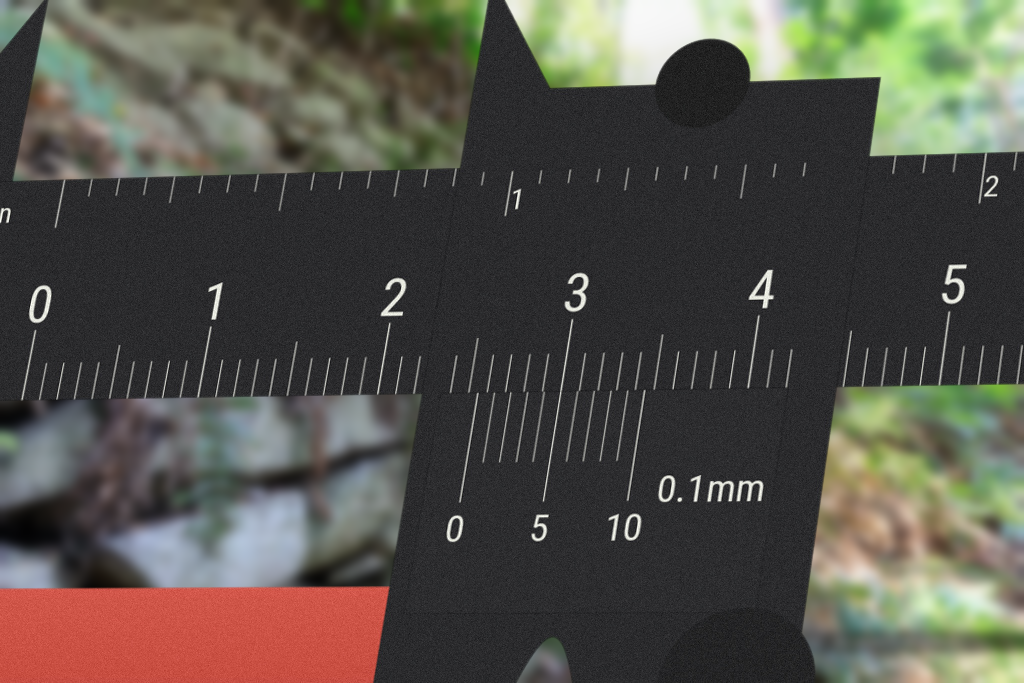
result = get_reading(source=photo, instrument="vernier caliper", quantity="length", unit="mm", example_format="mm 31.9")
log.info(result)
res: mm 25.5
